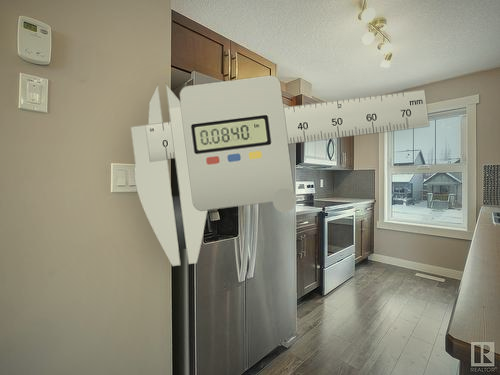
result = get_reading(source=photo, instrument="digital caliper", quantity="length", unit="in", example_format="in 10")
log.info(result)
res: in 0.0840
